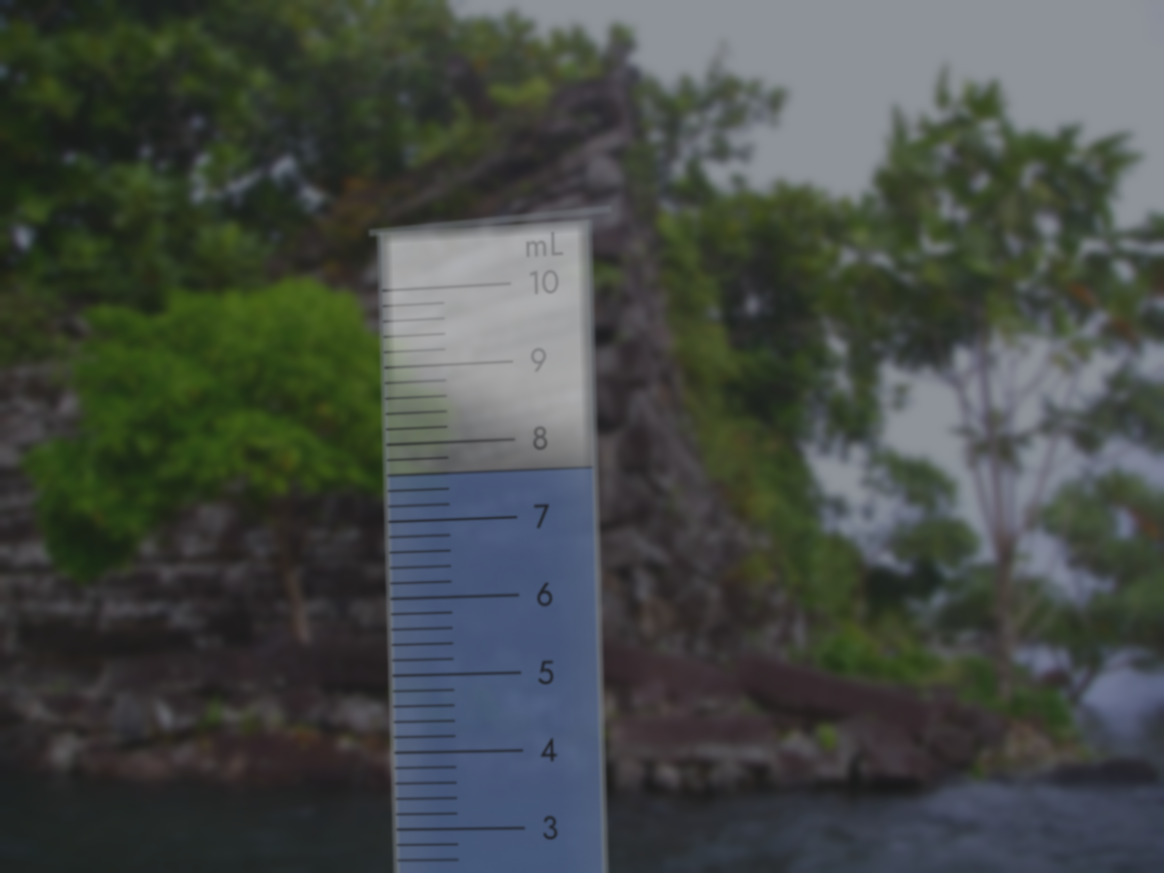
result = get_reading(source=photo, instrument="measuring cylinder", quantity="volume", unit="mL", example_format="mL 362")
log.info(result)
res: mL 7.6
